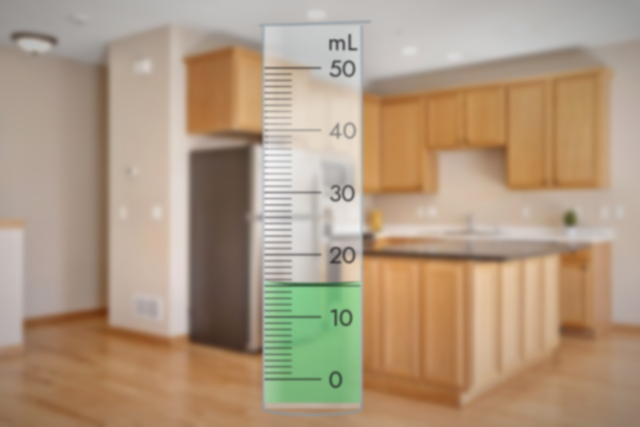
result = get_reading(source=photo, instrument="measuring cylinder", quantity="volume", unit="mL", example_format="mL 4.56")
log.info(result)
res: mL 15
